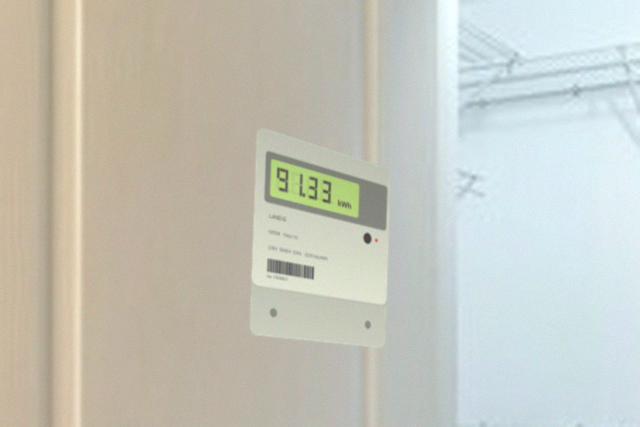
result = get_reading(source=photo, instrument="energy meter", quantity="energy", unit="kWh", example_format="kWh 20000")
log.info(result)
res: kWh 91.33
